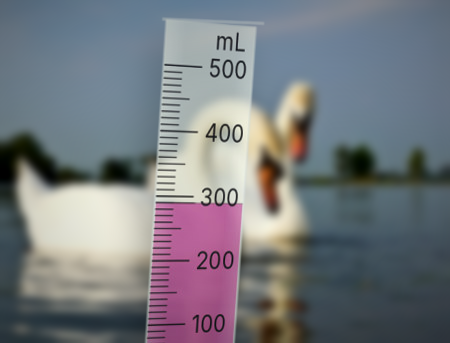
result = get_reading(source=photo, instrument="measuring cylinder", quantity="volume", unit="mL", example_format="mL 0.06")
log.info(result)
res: mL 290
